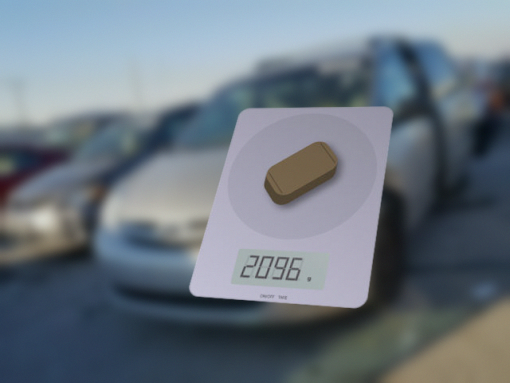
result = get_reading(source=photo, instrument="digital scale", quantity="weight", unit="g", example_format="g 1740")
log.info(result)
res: g 2096
